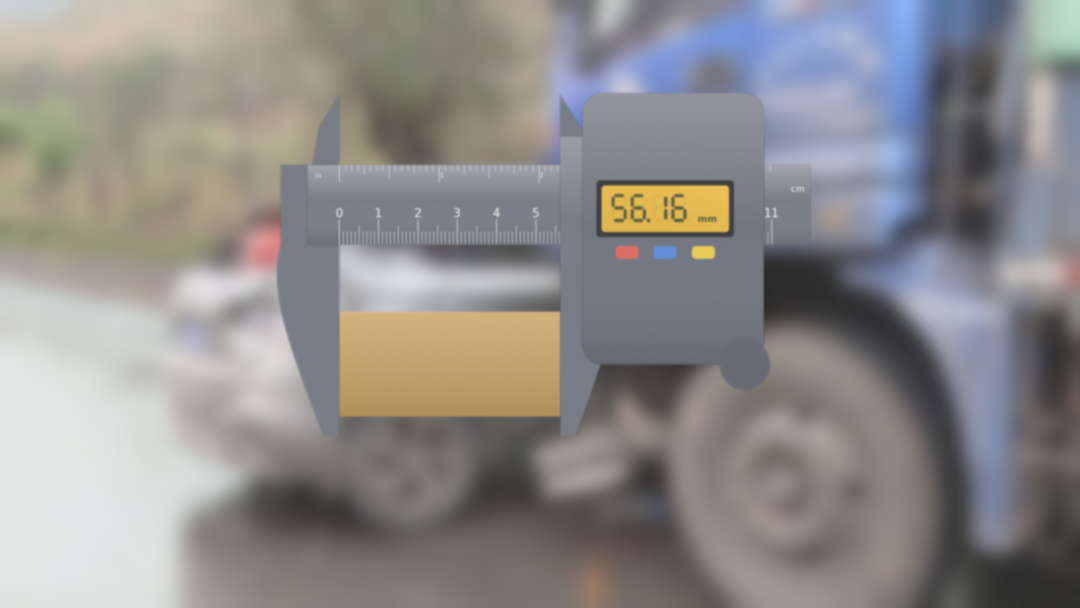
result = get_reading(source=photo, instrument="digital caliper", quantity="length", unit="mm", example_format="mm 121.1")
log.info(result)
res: mm 56.16
